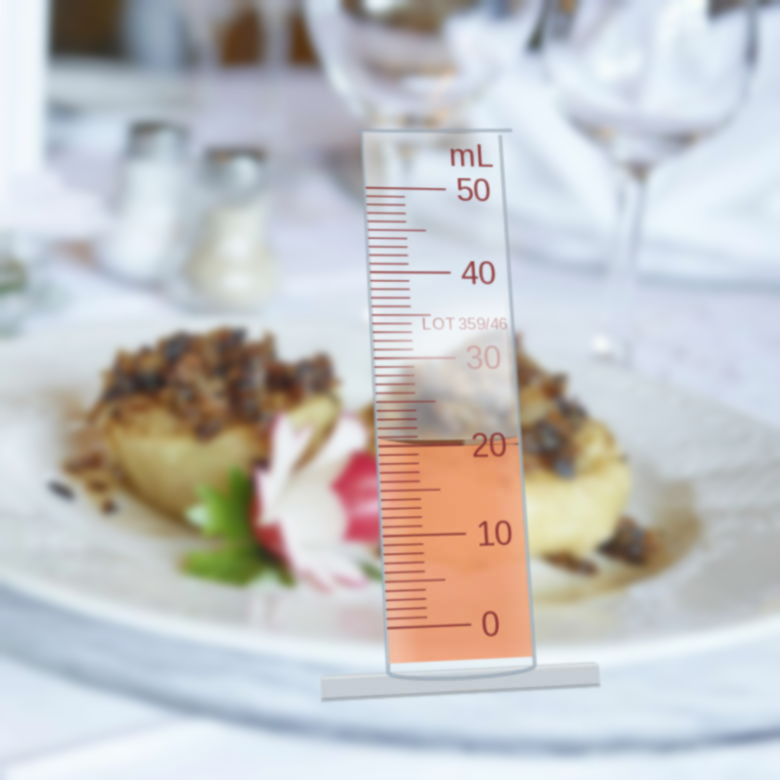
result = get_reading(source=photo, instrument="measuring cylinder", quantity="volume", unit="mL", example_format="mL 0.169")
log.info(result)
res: mL 20
